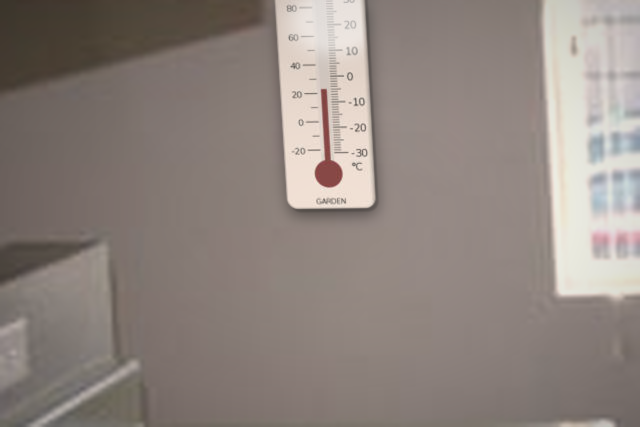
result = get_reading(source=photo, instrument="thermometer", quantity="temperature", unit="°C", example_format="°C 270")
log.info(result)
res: °C -5
